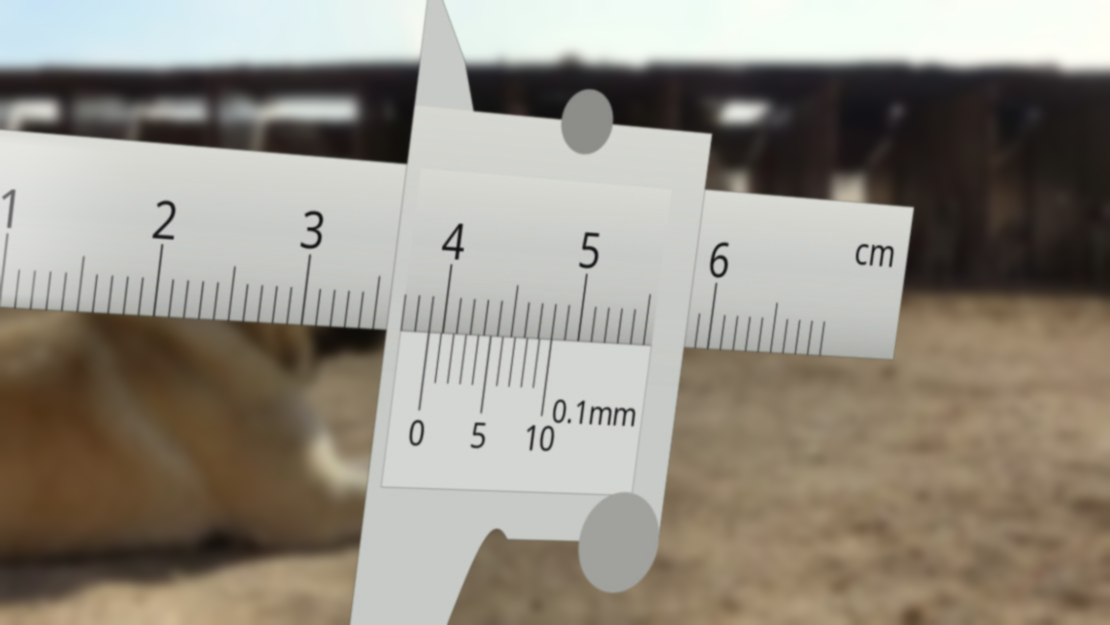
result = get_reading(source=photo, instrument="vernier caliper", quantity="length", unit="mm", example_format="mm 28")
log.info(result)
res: mm 39.0
